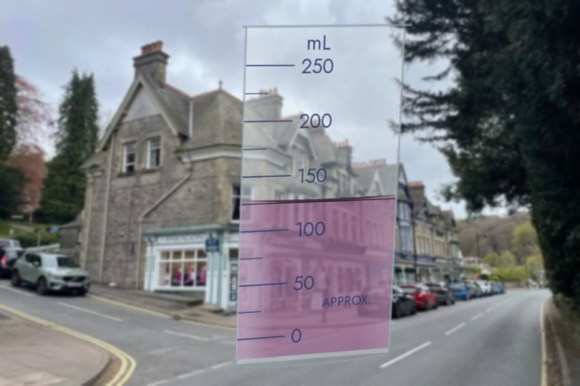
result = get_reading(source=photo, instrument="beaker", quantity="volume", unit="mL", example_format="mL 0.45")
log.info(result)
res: mL 125
